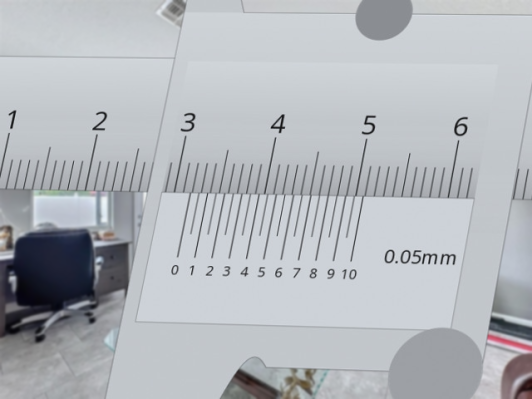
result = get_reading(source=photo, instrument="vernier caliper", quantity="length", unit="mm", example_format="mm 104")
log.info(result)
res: mm 31.8
